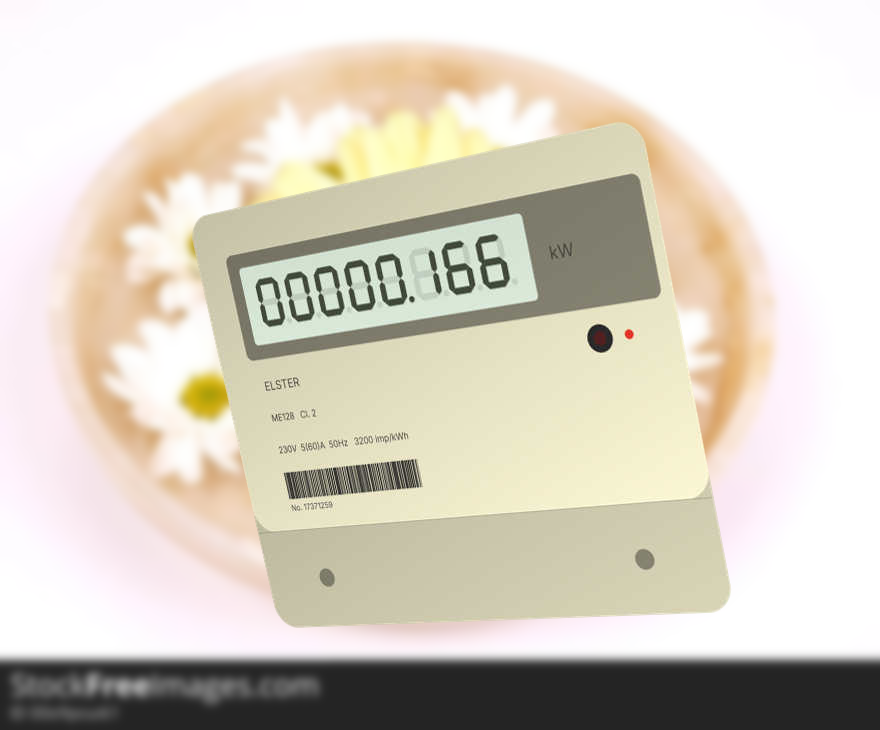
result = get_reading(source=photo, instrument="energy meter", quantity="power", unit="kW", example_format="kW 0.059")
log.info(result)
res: kW 0.166
